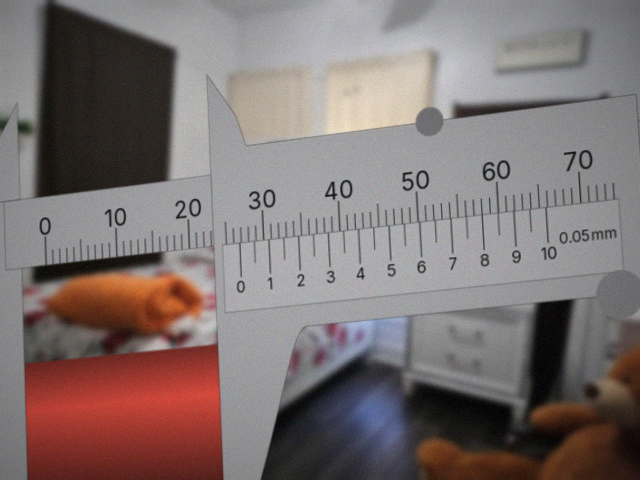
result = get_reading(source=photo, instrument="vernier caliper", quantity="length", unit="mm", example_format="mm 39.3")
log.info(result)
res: mm 26.8
